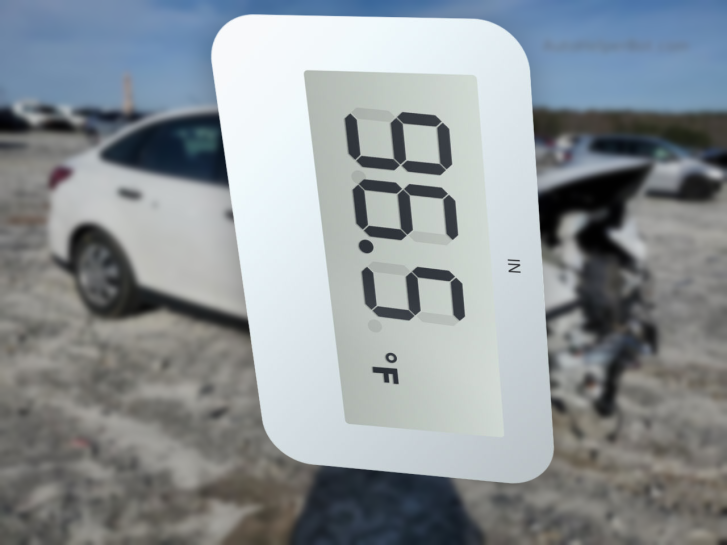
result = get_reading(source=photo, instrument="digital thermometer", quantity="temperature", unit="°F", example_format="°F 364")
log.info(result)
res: °F 96.5
